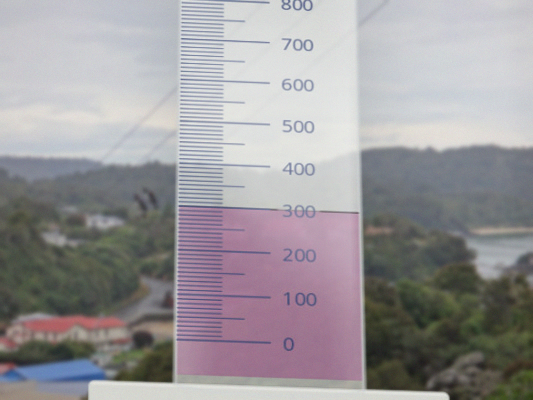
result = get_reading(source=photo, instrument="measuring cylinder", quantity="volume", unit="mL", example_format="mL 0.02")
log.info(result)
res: mL 300
